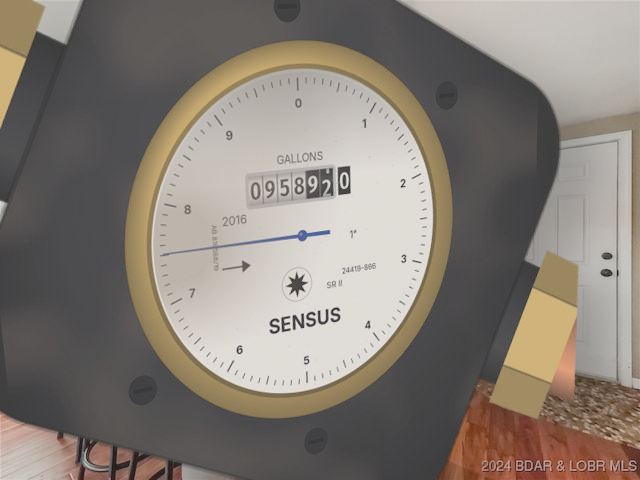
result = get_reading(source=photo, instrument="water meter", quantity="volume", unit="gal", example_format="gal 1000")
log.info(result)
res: gal 958917.5
